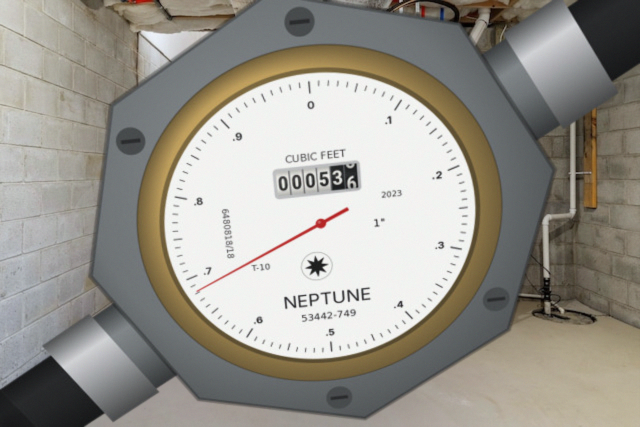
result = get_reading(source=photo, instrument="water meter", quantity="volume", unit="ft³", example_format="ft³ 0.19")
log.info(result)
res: ft³ 535.68
